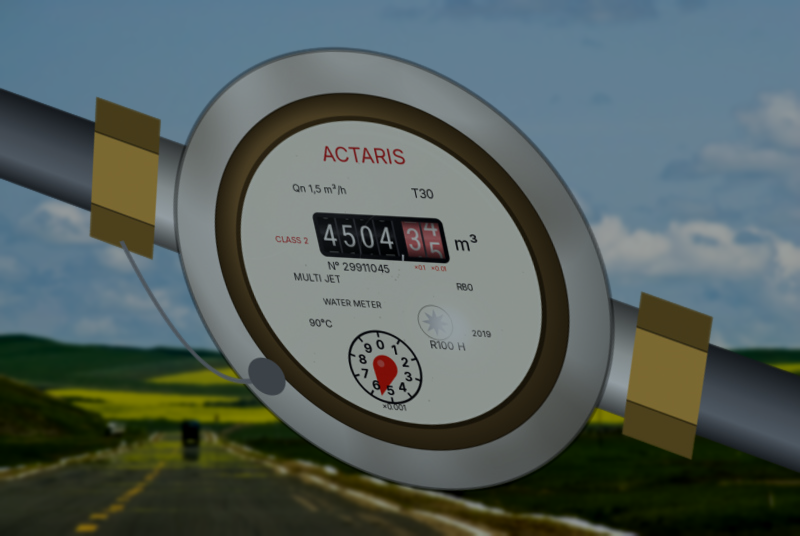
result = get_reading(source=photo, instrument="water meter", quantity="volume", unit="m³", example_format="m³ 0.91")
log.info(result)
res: m³ 4504.345
